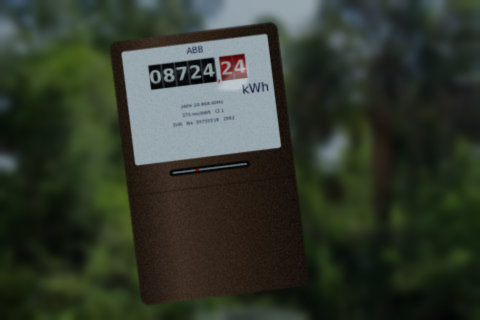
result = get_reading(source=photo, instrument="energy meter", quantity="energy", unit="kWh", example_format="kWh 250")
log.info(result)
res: kWh 8724.24
